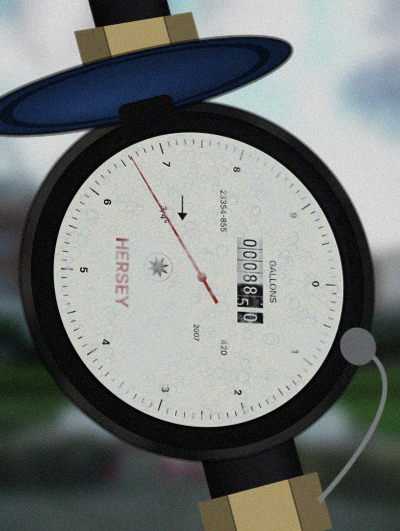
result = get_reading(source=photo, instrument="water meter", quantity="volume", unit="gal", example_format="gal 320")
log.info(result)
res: gal 8846.6
